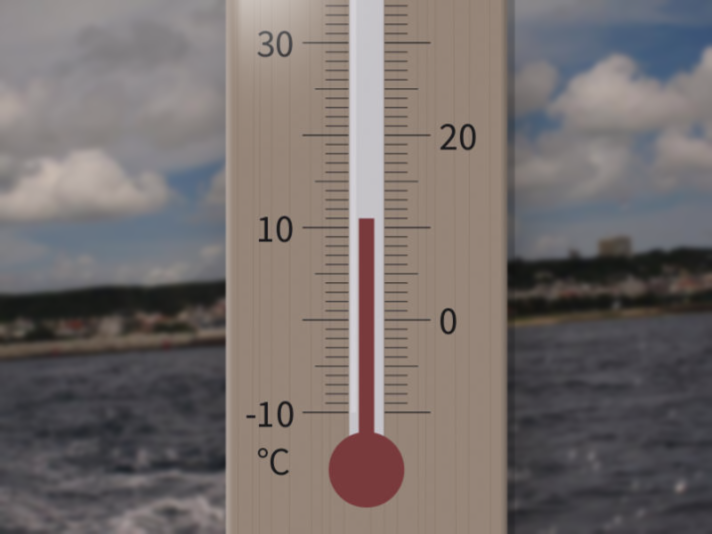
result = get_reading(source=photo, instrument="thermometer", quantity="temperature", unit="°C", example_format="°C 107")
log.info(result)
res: °C 11
